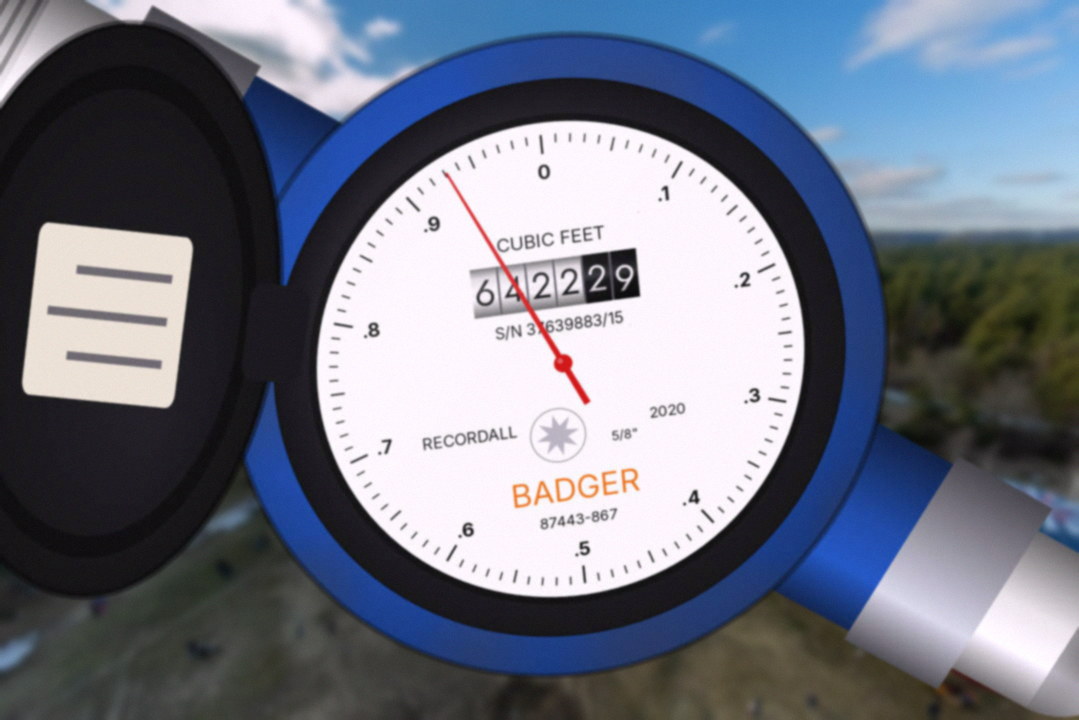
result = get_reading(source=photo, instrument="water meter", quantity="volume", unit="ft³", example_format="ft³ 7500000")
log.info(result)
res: ft³ 642228.93
